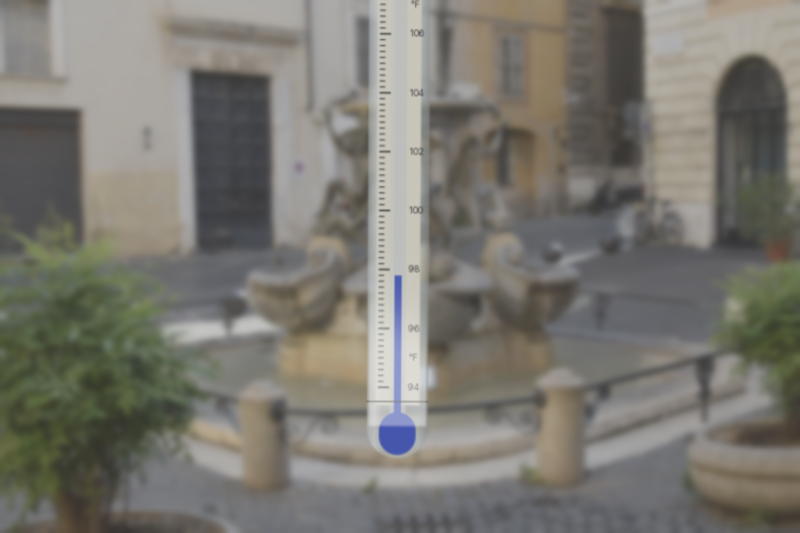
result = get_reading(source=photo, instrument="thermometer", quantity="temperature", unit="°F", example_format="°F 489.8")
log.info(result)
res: °F 97.8
